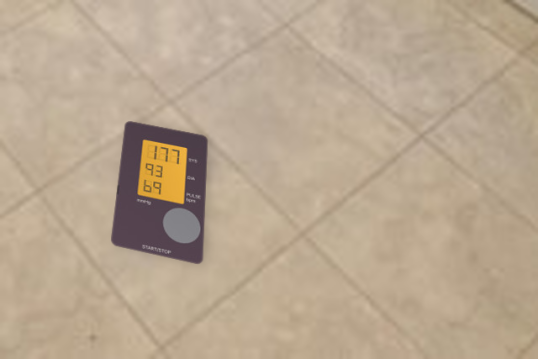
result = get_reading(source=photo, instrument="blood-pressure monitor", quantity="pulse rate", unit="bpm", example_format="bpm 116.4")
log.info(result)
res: bpm 69
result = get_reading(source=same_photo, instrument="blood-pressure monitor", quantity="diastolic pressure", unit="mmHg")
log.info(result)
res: mmHg 93
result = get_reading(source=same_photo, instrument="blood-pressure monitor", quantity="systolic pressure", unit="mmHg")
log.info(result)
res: mmHg 177
